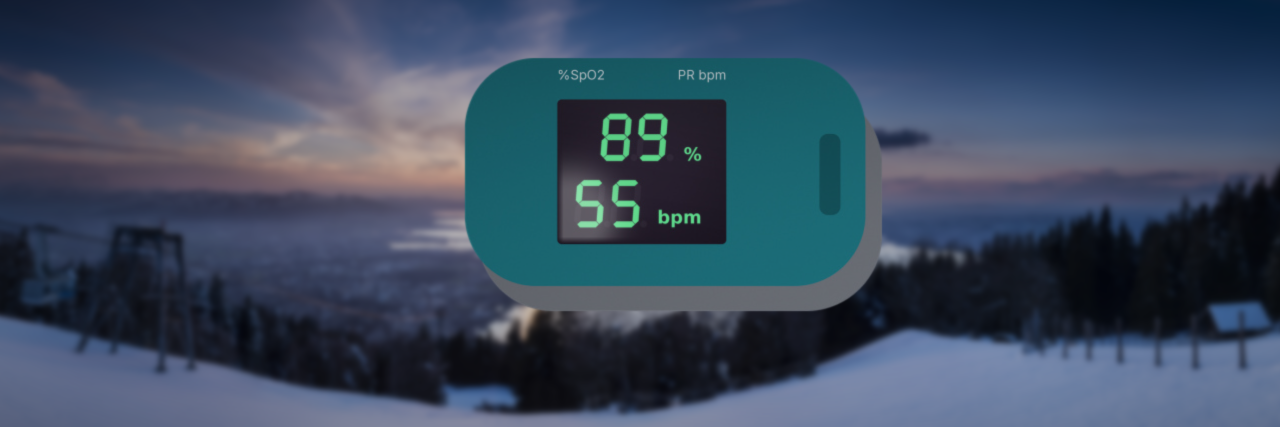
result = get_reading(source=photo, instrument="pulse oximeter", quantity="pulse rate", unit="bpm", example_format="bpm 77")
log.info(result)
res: bpm 55
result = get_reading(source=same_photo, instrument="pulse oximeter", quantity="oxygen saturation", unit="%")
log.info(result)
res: % 89
